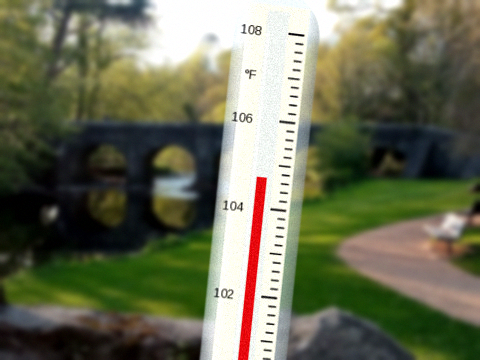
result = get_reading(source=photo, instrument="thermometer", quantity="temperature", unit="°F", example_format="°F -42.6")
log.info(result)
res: °F 104.7
